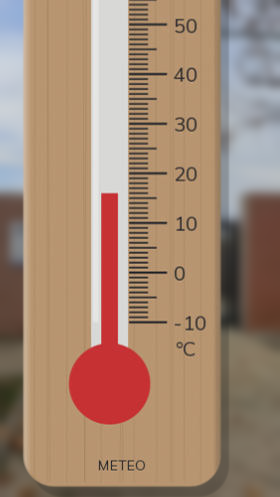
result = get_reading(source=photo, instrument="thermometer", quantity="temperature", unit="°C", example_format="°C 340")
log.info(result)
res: °C 16
